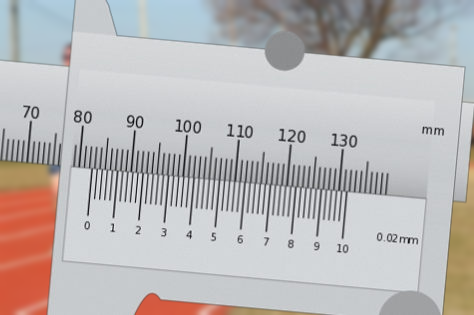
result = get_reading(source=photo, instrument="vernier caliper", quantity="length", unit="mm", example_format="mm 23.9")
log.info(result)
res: mm 82.5
